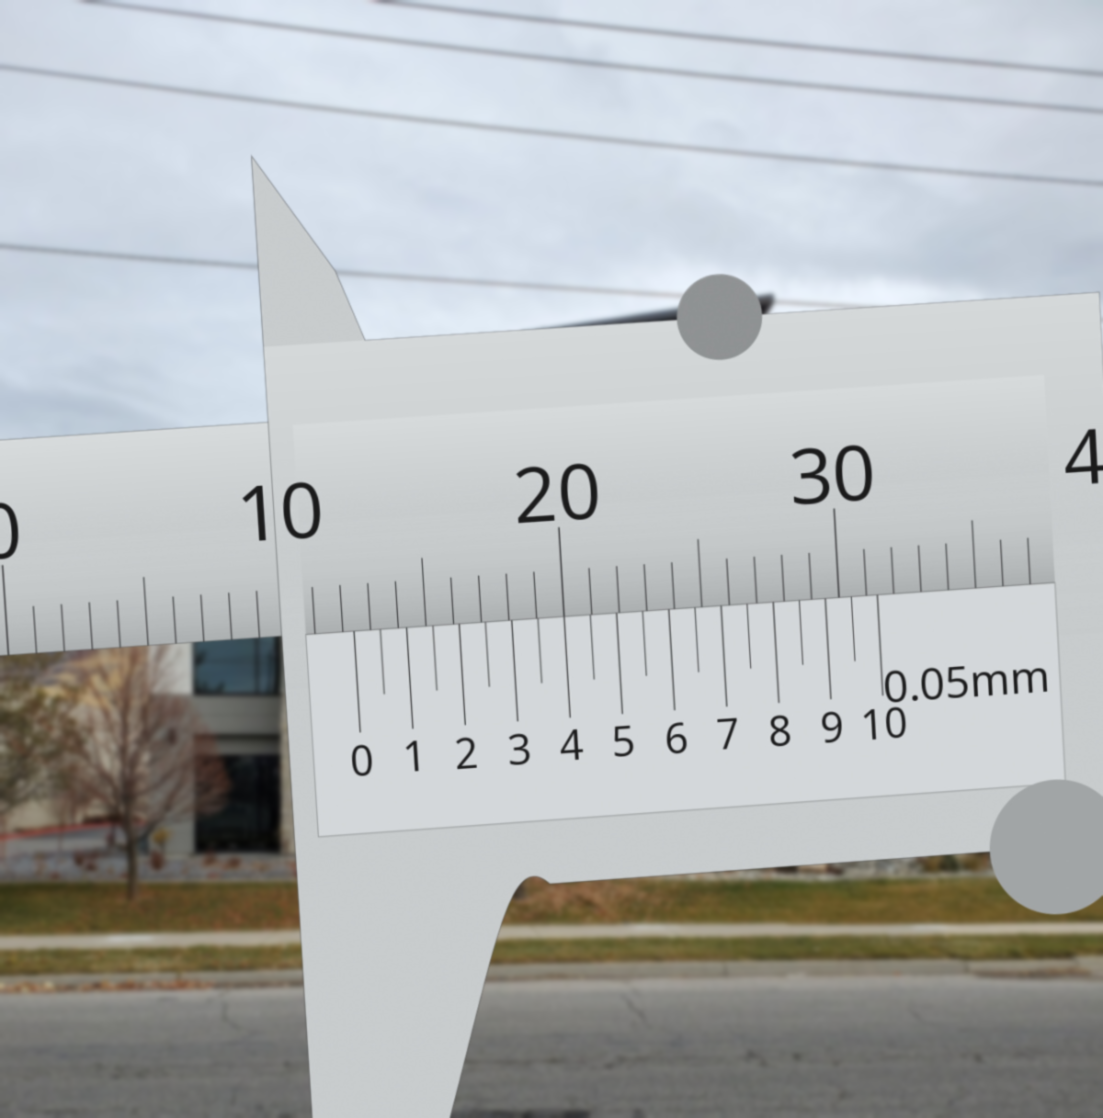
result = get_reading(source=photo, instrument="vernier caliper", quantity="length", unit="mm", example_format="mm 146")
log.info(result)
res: mm 12.40
